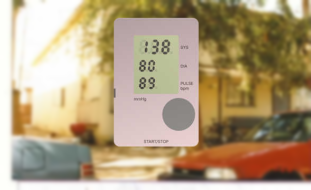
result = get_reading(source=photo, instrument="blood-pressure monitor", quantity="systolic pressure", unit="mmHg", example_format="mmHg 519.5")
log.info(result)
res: mmHg 138
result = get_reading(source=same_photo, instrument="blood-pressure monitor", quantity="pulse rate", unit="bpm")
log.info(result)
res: bpm 89
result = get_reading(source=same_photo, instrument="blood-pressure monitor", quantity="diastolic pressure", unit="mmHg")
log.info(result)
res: mmHg 80
